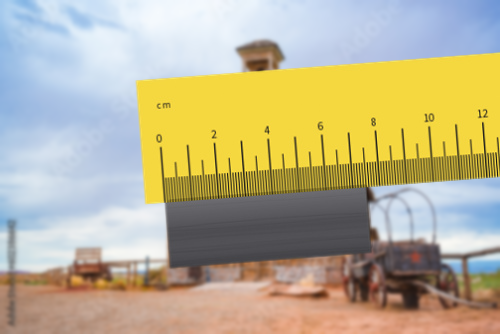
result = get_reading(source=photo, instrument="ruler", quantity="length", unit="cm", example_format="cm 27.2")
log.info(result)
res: cm 7.5
